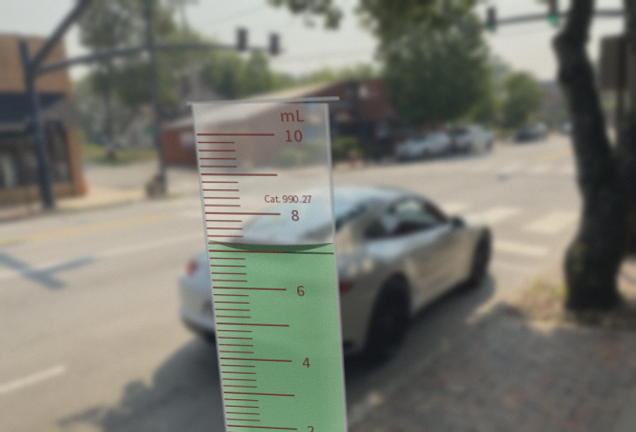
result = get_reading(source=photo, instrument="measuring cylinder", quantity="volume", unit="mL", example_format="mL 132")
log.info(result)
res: mL 7
